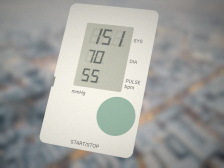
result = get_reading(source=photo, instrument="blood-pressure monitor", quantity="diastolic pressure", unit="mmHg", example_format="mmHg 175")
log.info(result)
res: mmHg 70
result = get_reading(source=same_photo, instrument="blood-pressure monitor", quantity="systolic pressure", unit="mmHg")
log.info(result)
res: mmHg 151
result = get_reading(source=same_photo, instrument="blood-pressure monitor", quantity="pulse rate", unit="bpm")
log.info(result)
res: bpm 55
